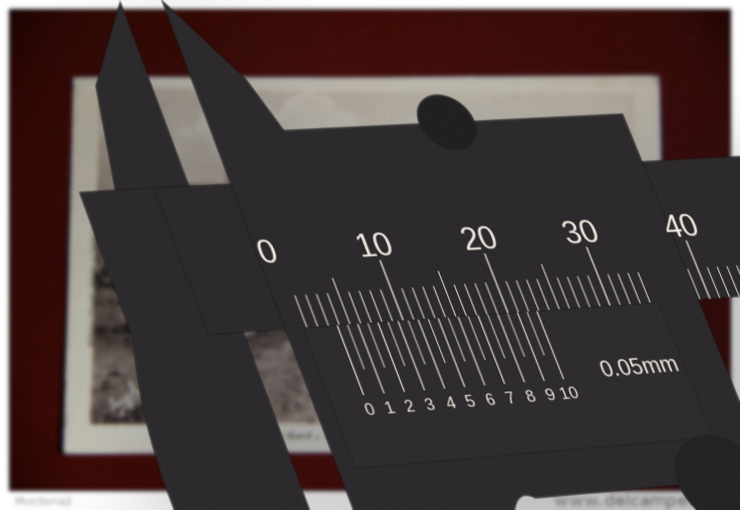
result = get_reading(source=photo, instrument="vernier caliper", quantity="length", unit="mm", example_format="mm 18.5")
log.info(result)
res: mm 3.8
